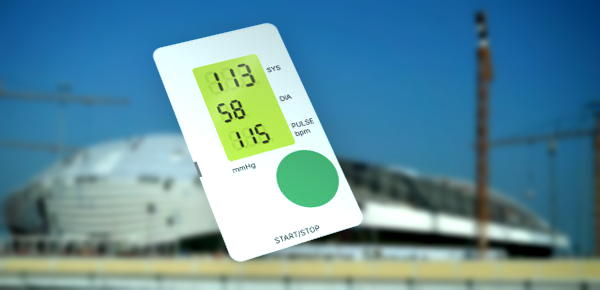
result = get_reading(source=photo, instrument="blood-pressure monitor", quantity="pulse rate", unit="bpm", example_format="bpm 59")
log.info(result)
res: bpm 115
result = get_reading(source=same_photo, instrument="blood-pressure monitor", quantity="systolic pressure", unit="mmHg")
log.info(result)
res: mmHg 113
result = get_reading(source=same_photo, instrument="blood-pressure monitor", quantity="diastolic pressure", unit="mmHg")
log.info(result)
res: mmHg 58
